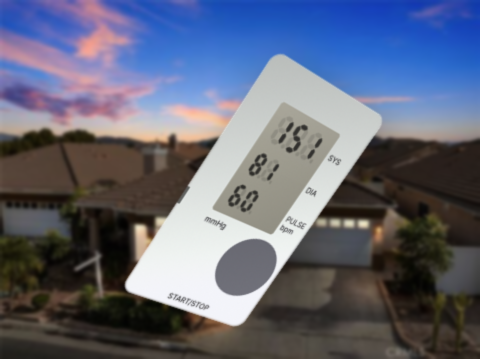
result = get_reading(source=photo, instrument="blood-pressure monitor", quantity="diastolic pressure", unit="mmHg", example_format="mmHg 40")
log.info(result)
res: mmHg 81
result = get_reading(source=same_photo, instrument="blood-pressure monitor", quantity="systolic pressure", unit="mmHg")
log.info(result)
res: mmHg 151
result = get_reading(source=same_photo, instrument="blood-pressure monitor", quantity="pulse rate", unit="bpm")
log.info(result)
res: bpm 60
